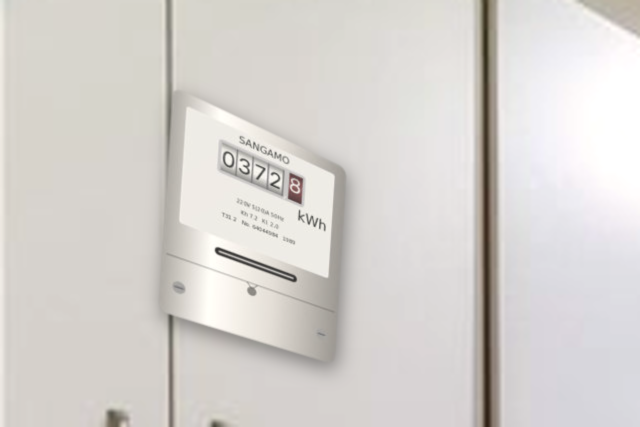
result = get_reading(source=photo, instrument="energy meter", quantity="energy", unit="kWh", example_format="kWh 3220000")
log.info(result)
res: kWh 372.8
